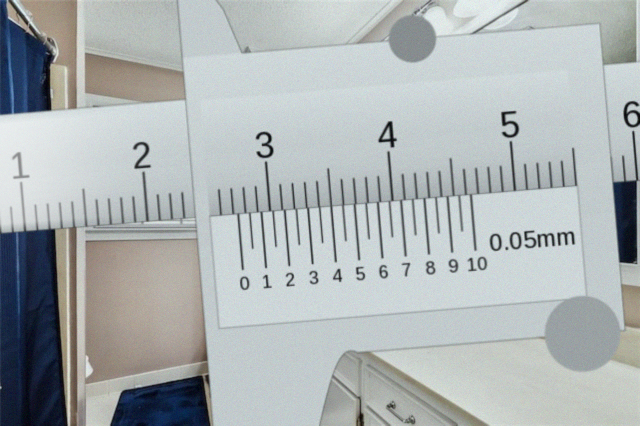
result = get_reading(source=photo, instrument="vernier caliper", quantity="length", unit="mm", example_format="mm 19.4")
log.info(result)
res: mm 27.4
